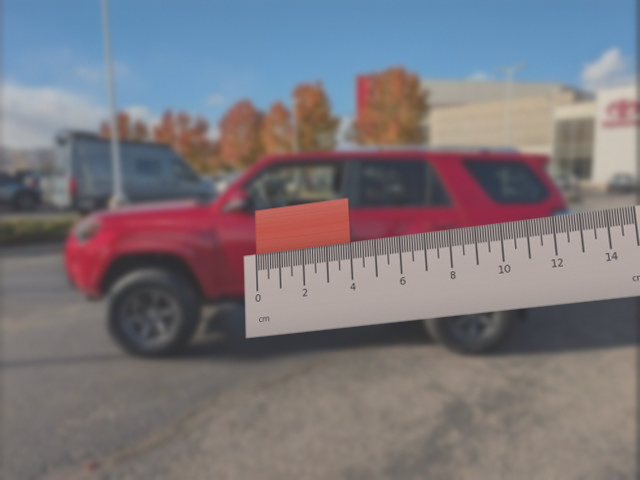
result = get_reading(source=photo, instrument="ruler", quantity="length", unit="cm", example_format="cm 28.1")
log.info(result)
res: cm 4
